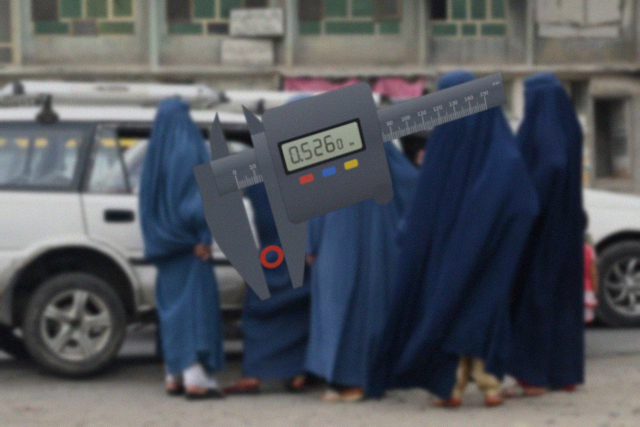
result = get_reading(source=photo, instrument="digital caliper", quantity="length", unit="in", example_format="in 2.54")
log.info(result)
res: in 0.5260
